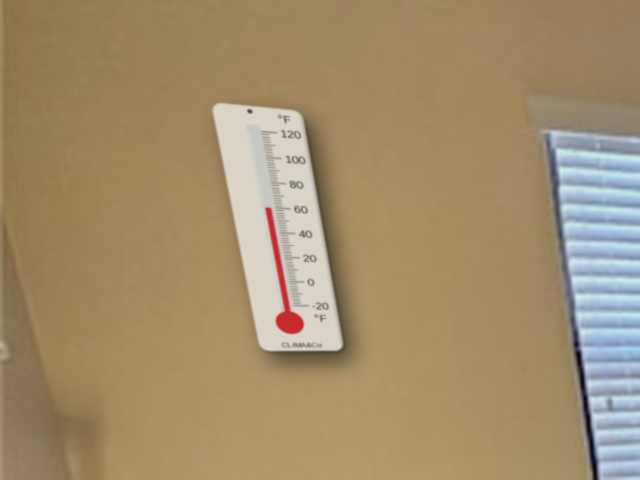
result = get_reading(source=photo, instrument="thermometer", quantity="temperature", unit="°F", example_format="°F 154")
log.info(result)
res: °F 60
